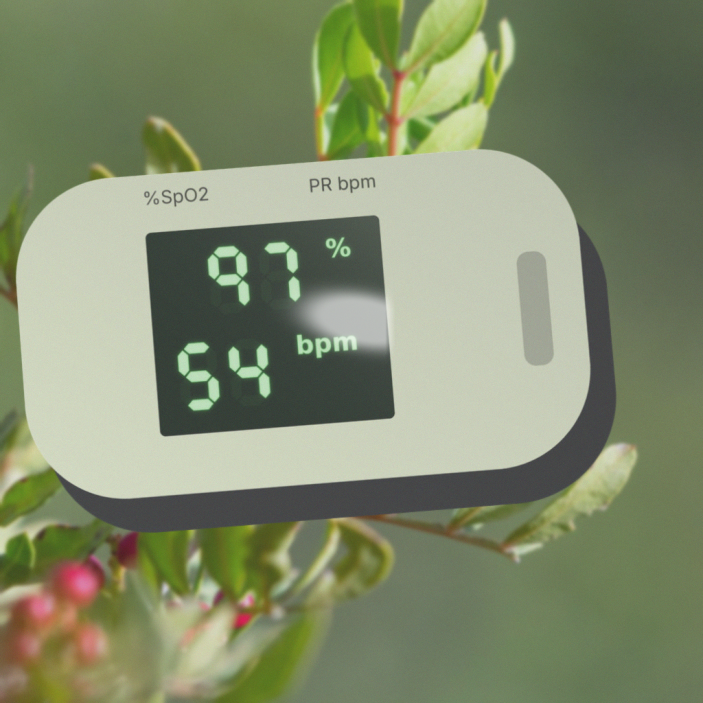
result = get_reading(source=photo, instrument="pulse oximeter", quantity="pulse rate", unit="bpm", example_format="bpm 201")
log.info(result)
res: bpm 54
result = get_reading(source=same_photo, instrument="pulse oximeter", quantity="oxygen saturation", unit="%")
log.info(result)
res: % 97
